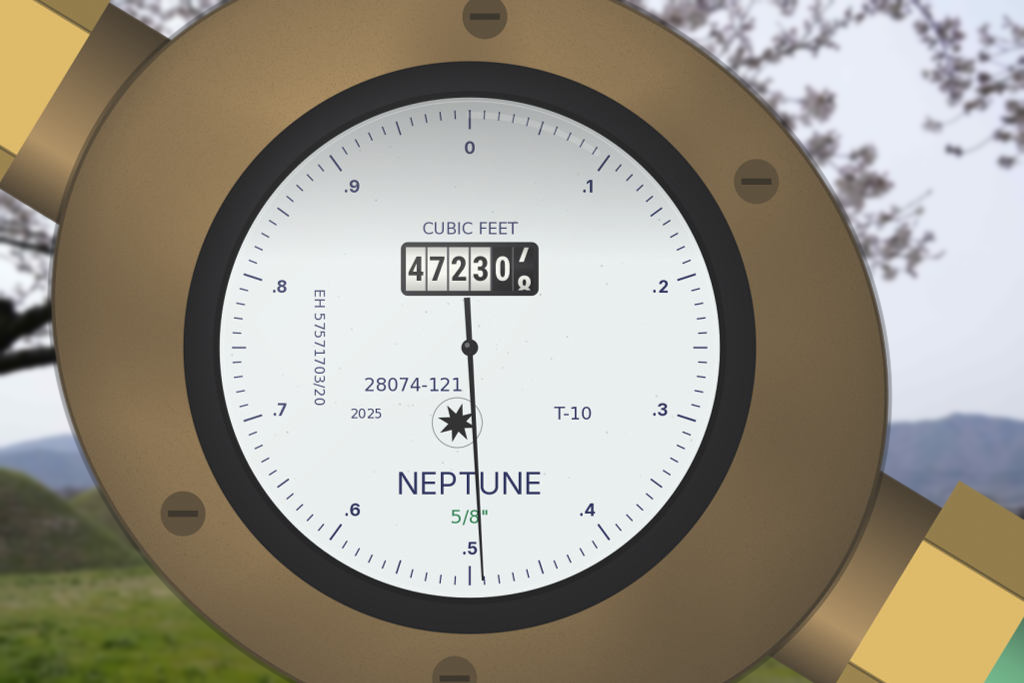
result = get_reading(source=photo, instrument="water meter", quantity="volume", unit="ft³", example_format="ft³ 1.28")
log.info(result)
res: ft³ 472307.49
